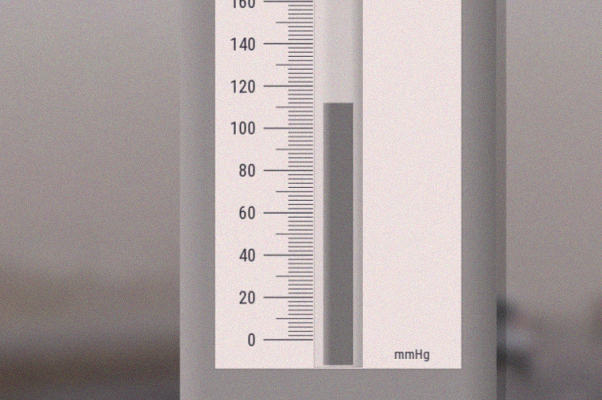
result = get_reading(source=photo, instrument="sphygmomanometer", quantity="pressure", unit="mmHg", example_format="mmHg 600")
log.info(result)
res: mmHg 112
